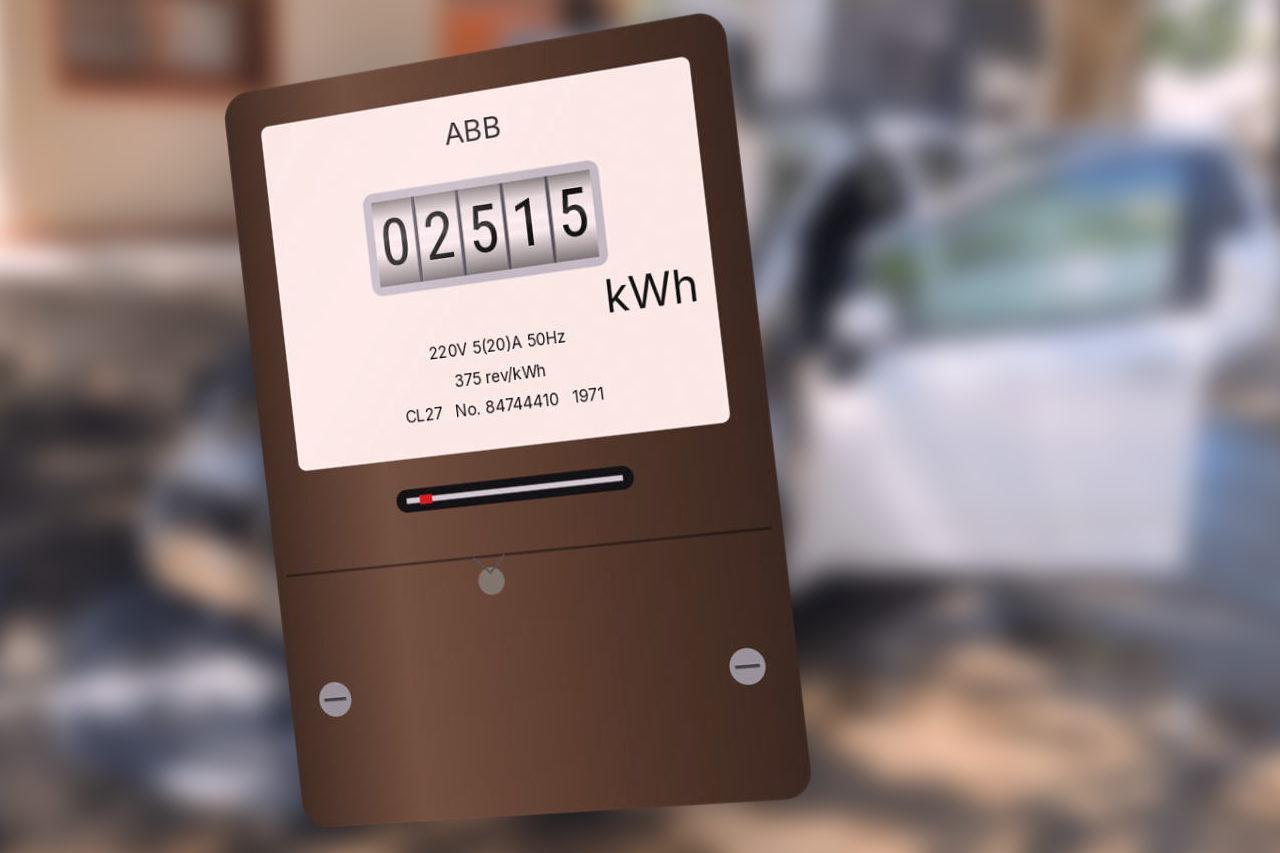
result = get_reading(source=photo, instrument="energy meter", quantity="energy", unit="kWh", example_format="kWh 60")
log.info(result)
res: kWh 2515
